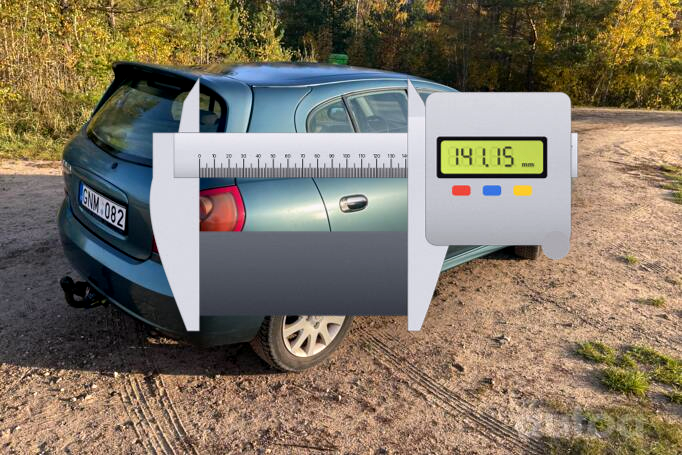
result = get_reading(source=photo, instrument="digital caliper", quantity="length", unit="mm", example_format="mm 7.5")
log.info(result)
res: mm 141.15
